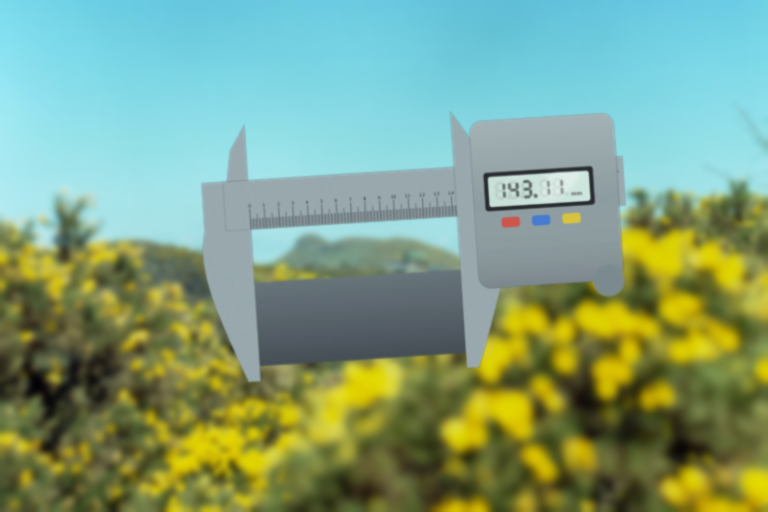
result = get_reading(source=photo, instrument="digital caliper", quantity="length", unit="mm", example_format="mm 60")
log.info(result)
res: mm 143.11
